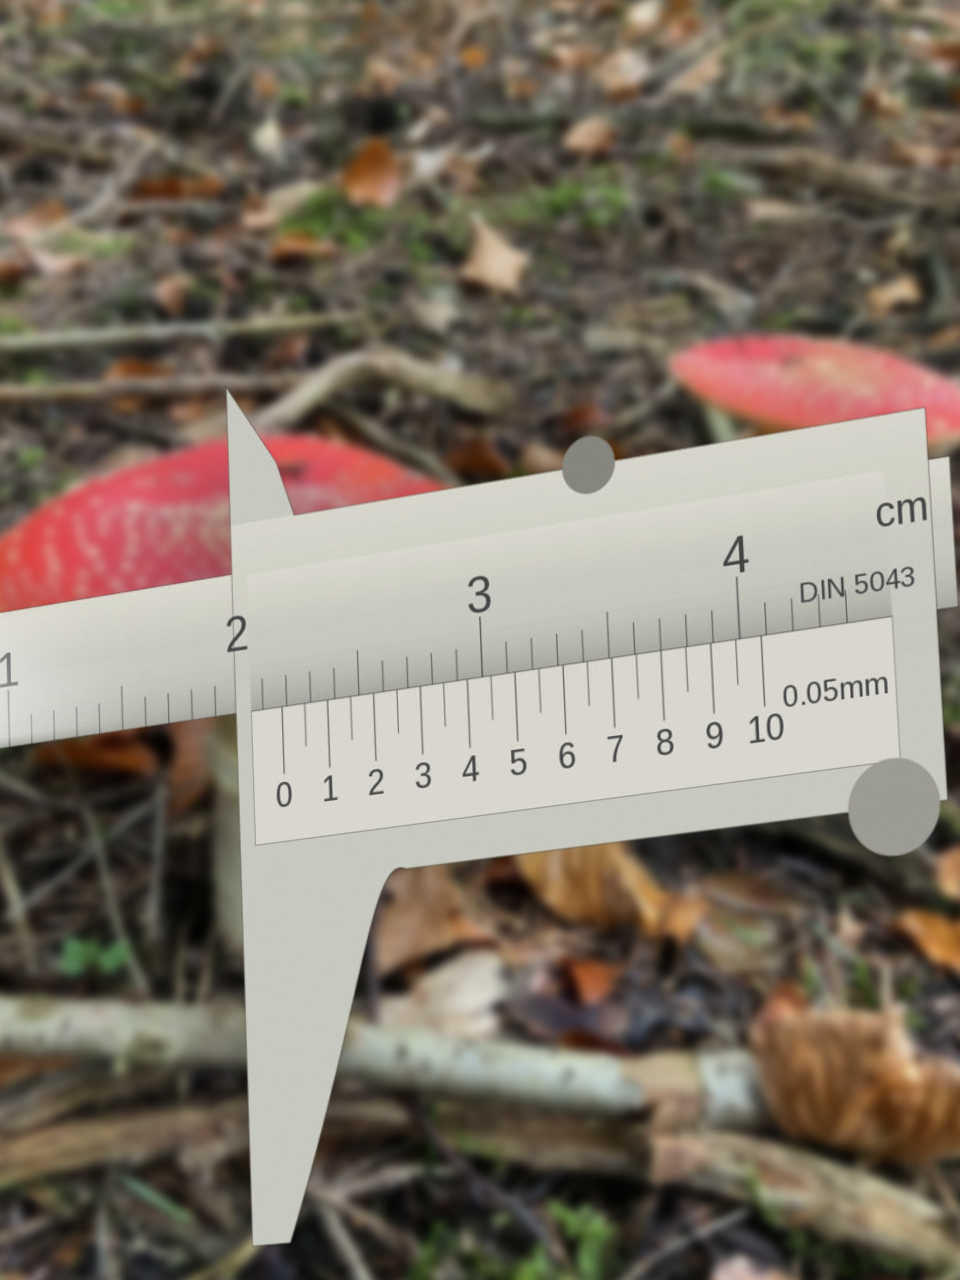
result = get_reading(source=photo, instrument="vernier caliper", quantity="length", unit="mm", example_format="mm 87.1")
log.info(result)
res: mm 21.8
